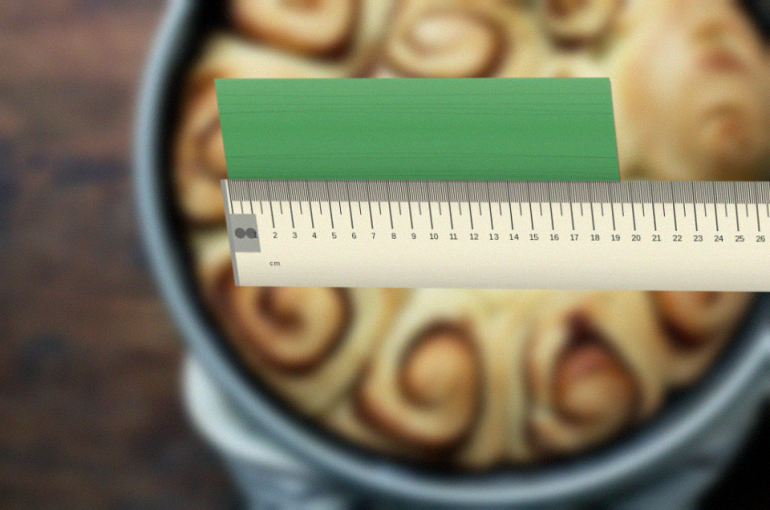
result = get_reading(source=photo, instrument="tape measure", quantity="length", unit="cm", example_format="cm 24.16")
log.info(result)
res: cm 19.5
